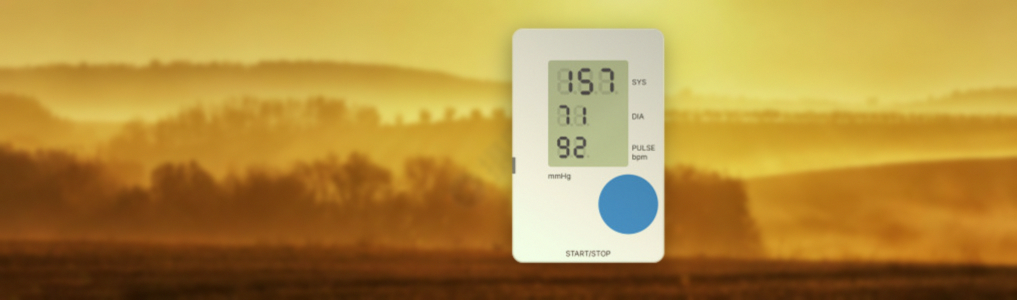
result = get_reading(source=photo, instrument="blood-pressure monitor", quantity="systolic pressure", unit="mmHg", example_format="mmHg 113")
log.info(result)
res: mmHg 157
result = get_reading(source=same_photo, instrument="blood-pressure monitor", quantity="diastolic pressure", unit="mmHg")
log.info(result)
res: mmHg 71
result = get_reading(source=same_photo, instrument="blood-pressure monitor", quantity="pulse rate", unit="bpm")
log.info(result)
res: bpm 92
